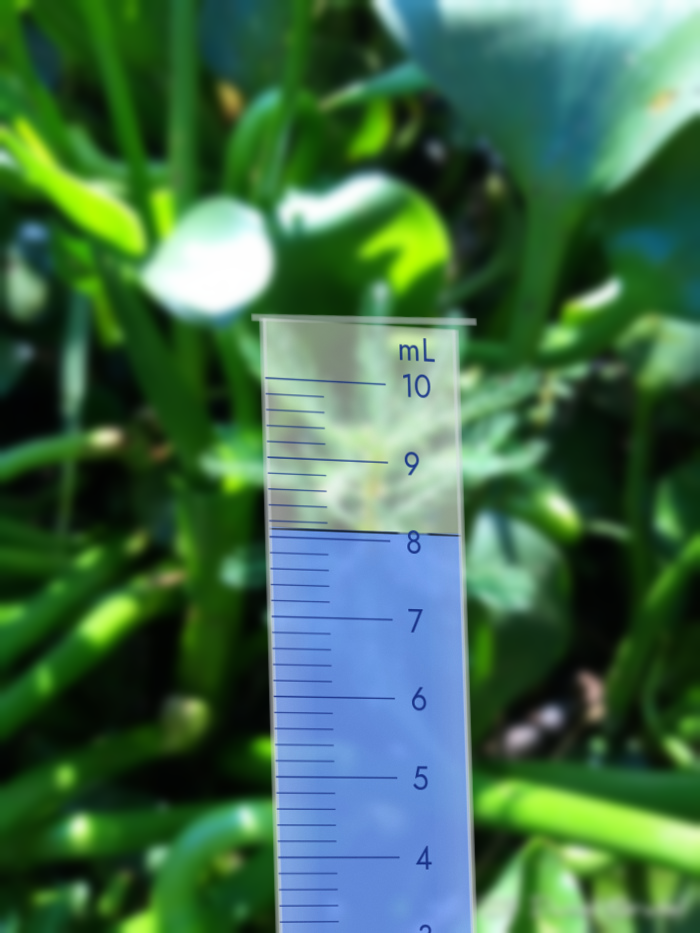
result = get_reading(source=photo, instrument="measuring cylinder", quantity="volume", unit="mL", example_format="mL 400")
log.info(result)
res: mL 8.1
